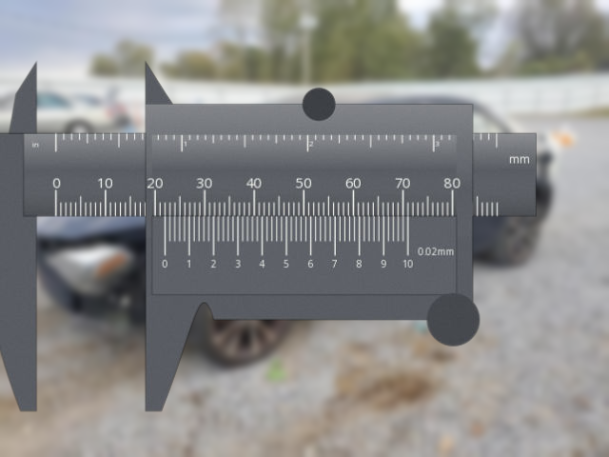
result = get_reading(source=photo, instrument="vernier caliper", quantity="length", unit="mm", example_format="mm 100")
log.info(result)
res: mm 22.0
